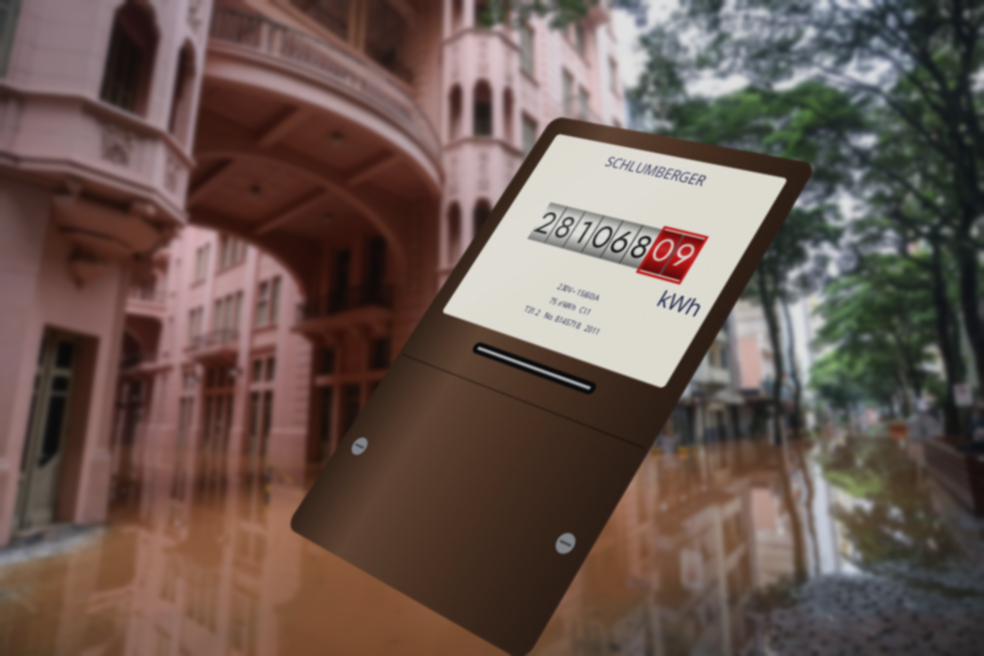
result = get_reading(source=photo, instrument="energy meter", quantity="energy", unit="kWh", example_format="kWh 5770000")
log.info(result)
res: kWh 281068.09
